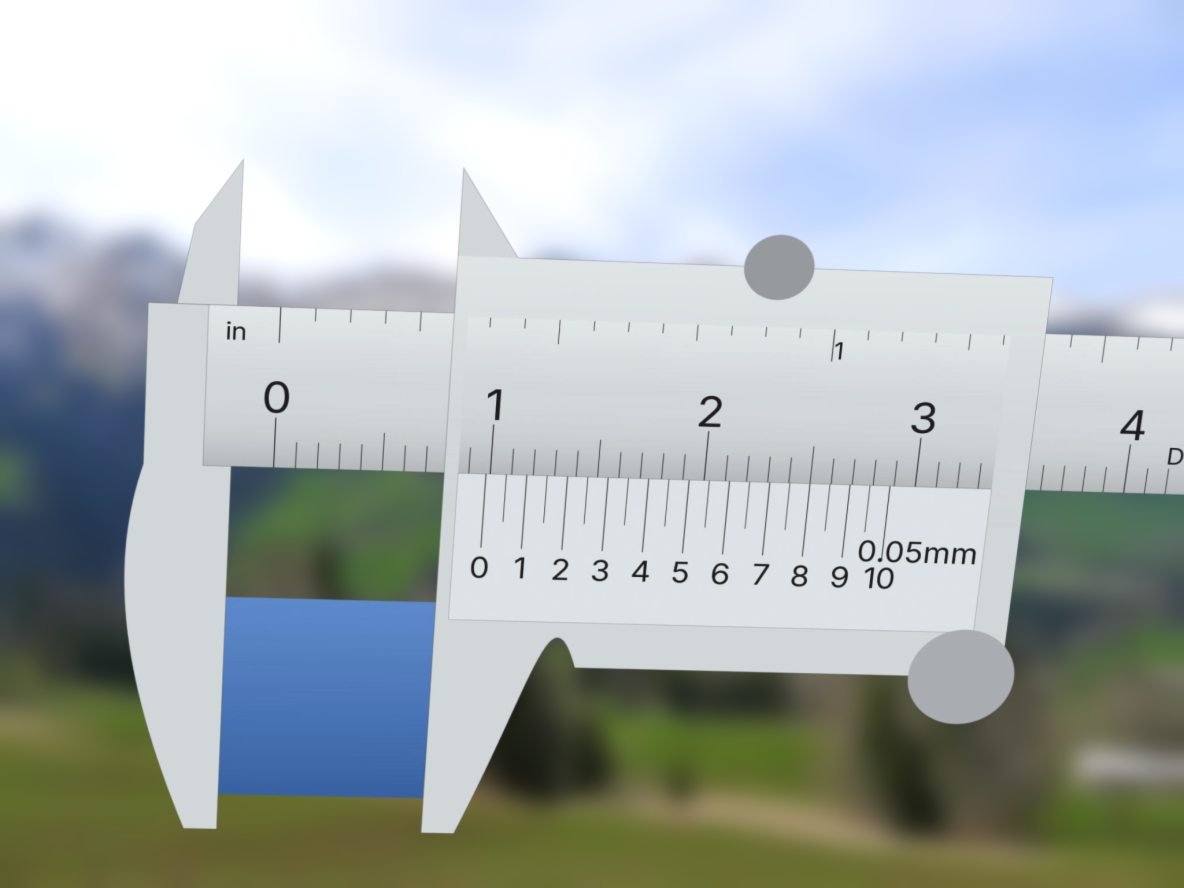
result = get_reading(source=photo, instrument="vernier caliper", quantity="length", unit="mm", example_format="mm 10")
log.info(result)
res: mm 9.8
